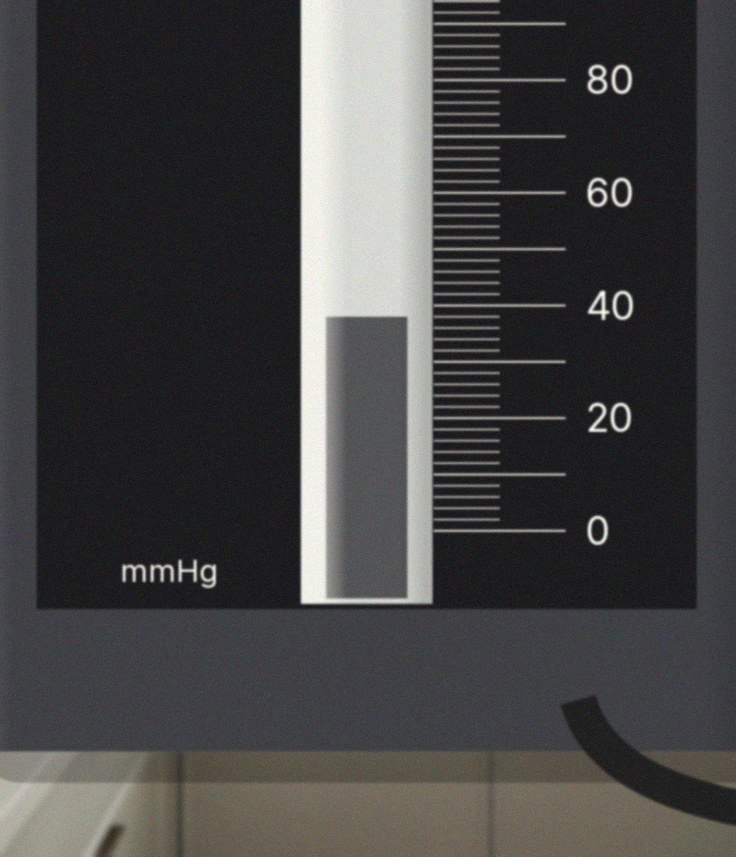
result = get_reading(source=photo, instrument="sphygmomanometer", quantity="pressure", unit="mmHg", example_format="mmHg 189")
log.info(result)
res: mmHg 38
